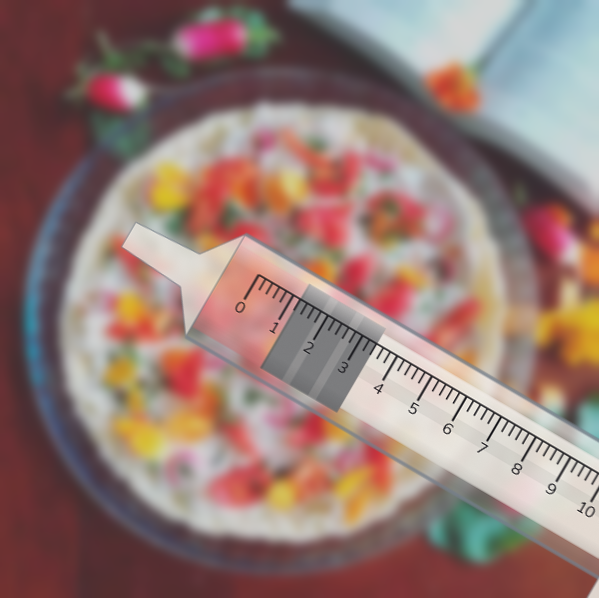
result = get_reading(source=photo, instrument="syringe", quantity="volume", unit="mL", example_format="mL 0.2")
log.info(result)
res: mL 1.2
